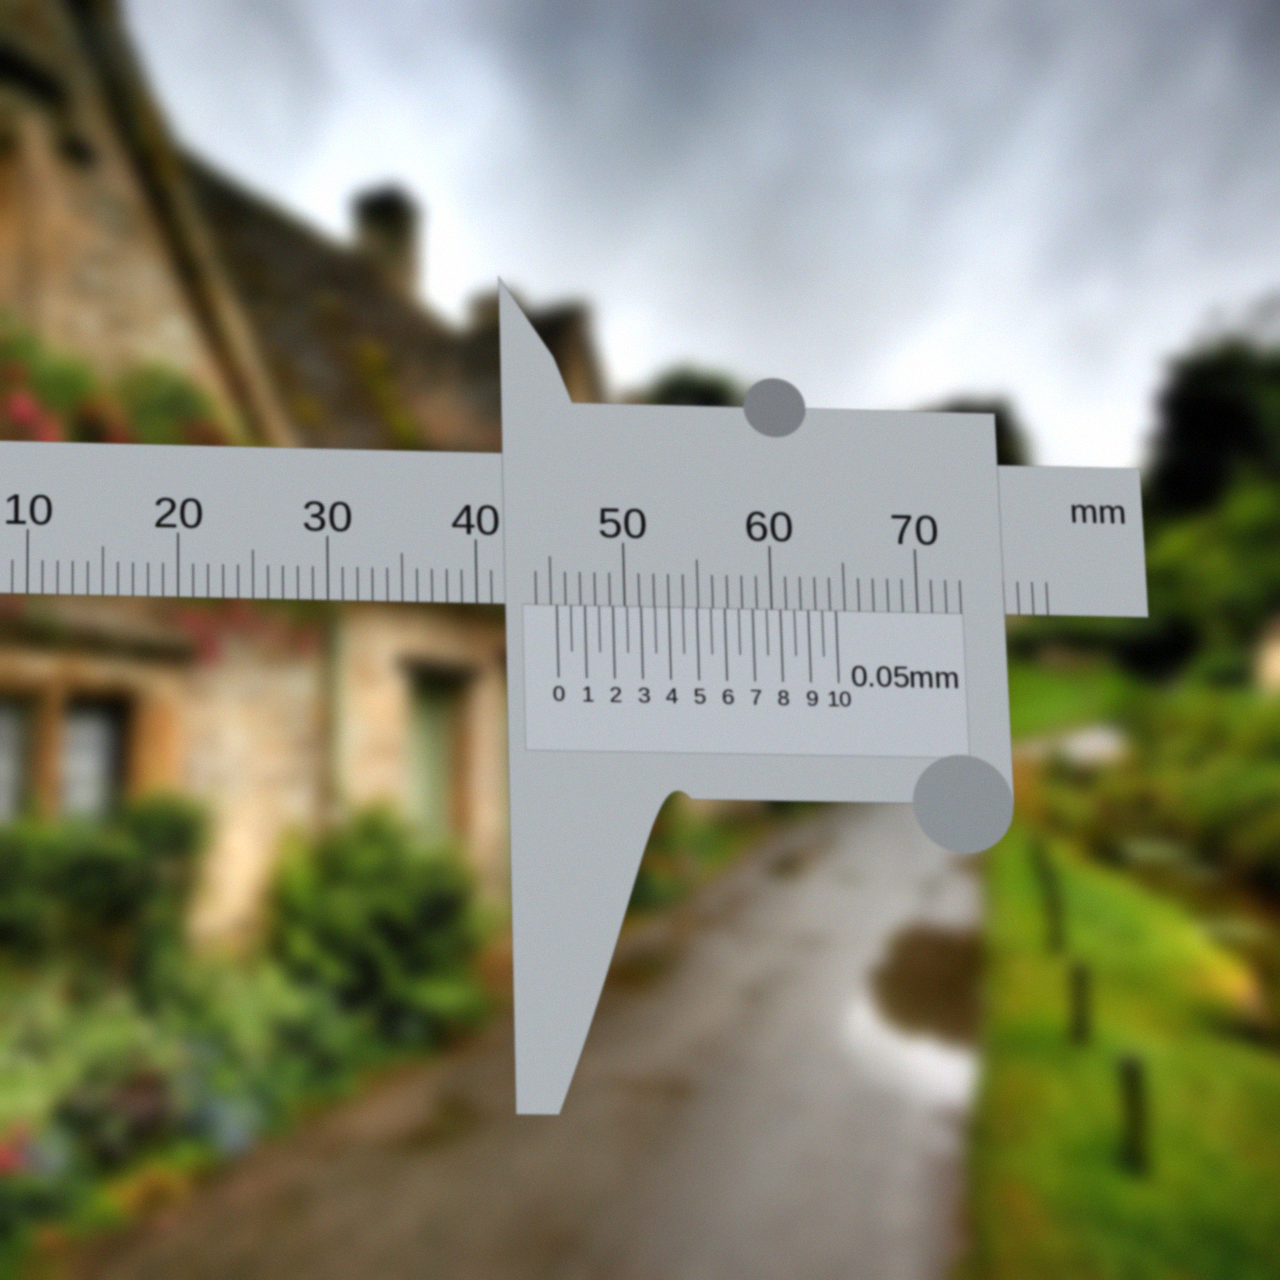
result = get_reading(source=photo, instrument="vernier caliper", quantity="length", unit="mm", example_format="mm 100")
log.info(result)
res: mm 45.4
